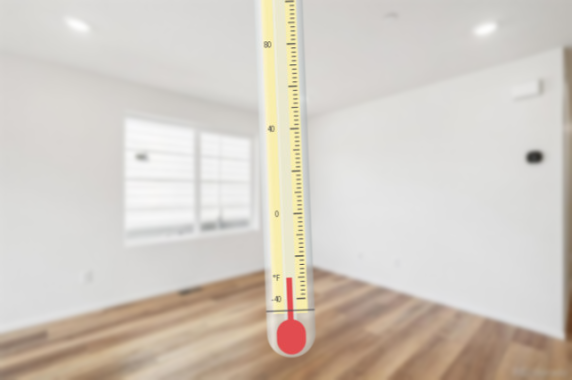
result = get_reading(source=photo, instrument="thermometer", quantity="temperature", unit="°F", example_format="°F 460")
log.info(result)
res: °F -30
